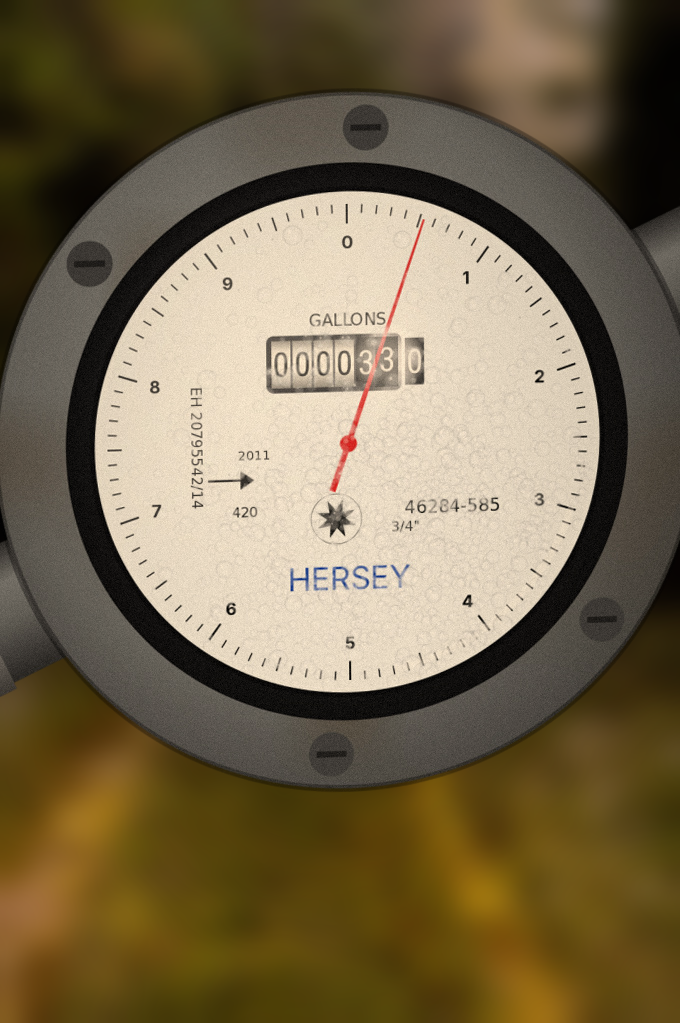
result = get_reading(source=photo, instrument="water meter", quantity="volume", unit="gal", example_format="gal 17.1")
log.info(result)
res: gal 330.5
